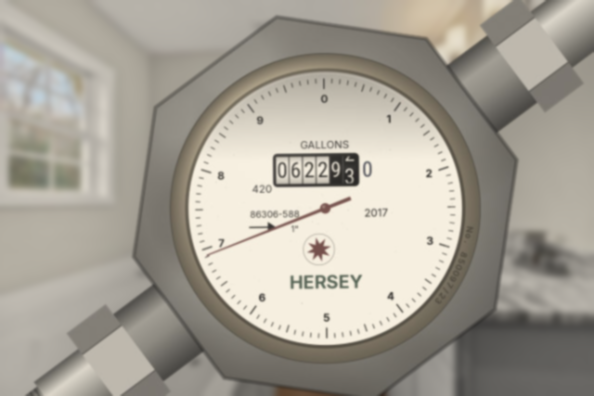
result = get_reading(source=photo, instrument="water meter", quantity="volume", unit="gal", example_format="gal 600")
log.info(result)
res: gal 622926.9
